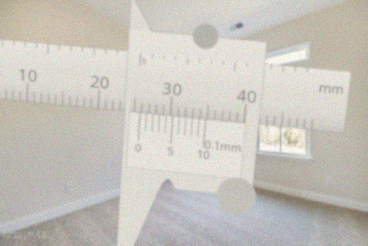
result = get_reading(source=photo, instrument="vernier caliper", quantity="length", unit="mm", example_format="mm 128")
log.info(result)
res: mm 25.8
